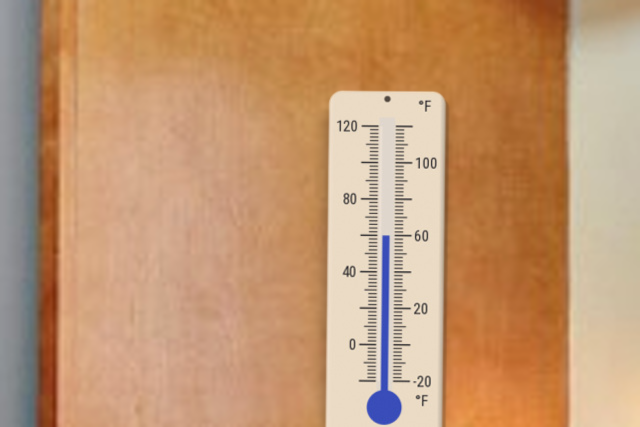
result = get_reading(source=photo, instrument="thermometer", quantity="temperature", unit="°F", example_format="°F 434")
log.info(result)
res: °F 60
